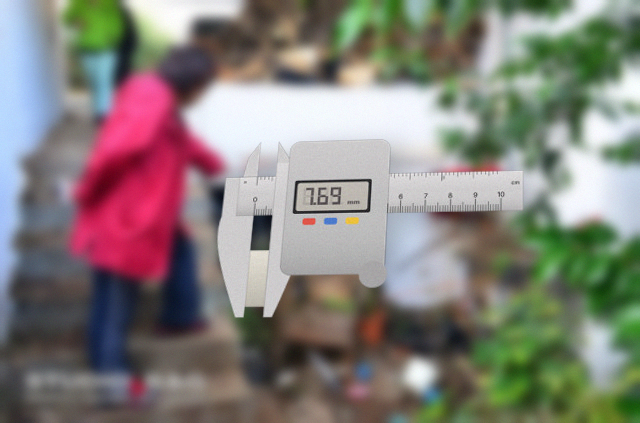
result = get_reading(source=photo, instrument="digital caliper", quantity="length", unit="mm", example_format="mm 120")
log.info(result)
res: mm 7.69
